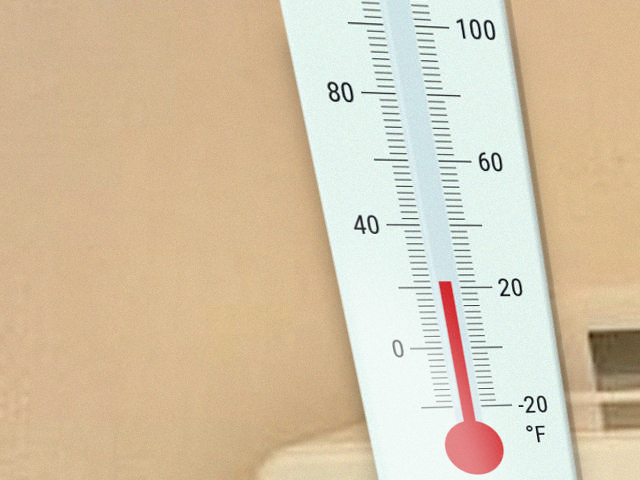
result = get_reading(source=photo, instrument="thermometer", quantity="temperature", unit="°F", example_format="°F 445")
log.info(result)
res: °F 22
